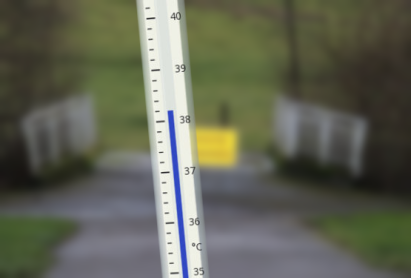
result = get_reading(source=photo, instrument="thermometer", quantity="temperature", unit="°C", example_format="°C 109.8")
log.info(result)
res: °C 38.2
